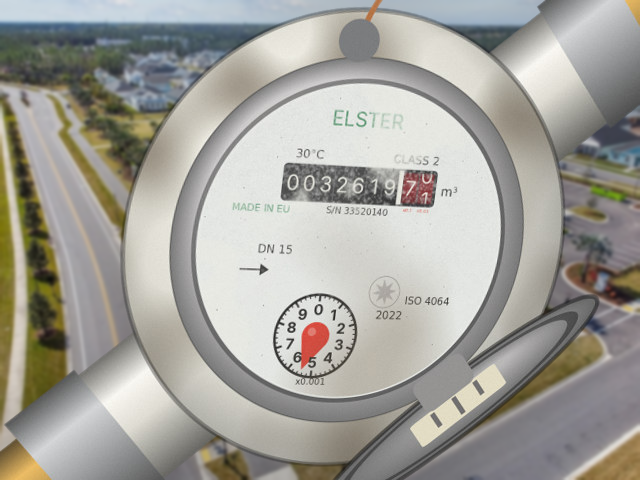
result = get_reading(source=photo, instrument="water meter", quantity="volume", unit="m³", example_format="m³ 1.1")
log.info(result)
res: m³ 32619.705
